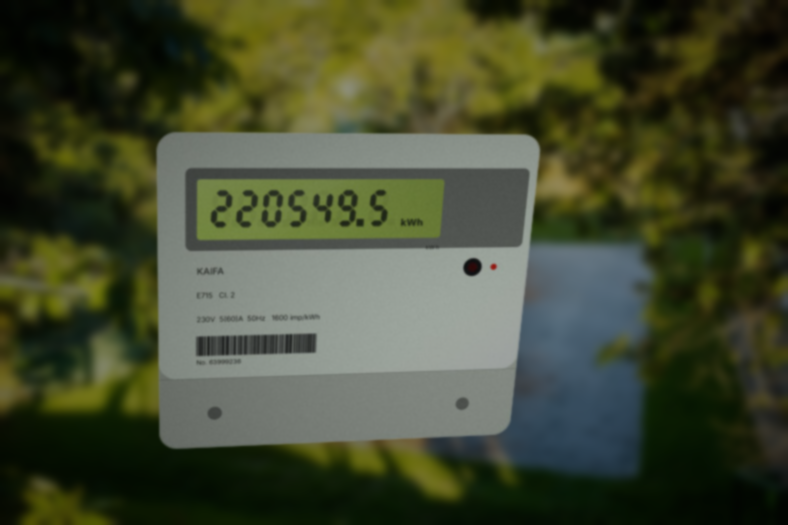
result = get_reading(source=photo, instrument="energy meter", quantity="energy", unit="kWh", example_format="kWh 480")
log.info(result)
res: kWh 220549.5
